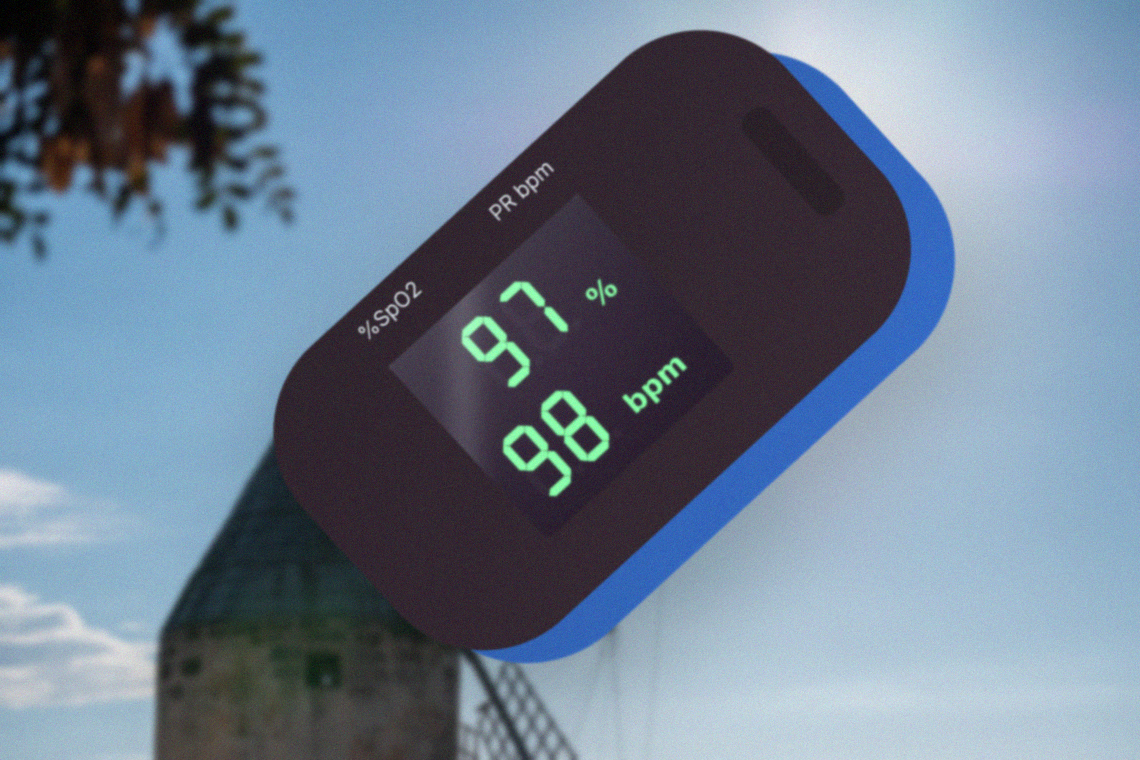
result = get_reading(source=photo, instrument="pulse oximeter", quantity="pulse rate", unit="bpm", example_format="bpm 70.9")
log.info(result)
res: bpm 98
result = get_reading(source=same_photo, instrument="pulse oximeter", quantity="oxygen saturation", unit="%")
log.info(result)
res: % 97
